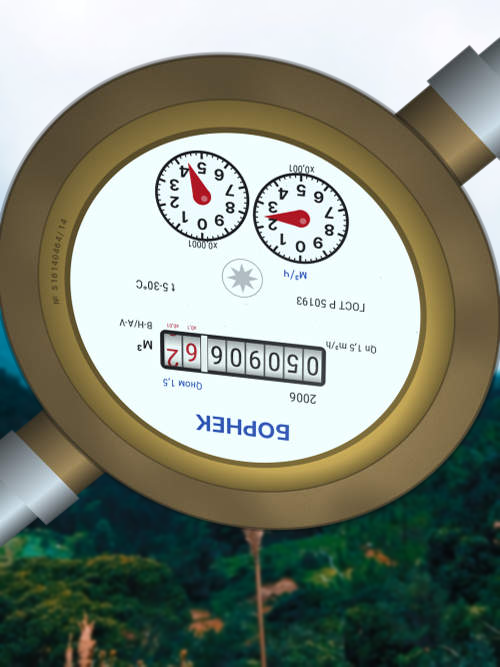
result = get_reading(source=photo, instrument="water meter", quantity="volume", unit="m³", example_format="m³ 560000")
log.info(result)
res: m³ 50906.6224
